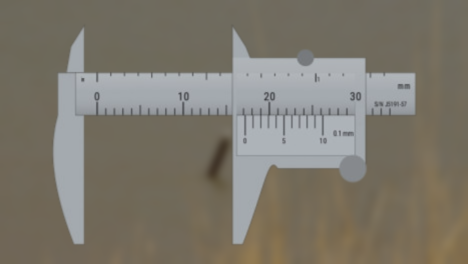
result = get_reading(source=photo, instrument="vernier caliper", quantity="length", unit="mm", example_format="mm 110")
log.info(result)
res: mm 17.2
